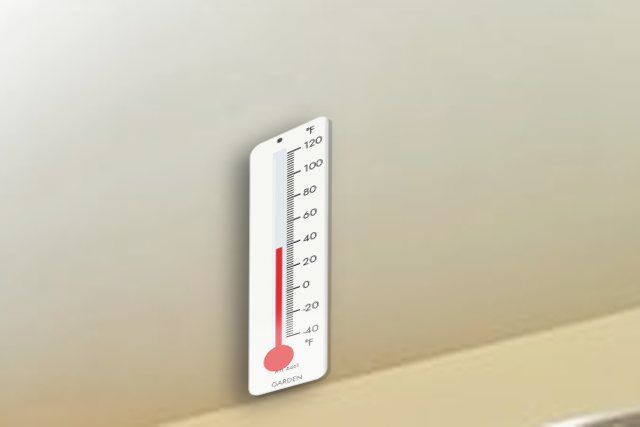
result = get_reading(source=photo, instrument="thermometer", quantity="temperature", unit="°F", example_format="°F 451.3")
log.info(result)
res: °F 40
